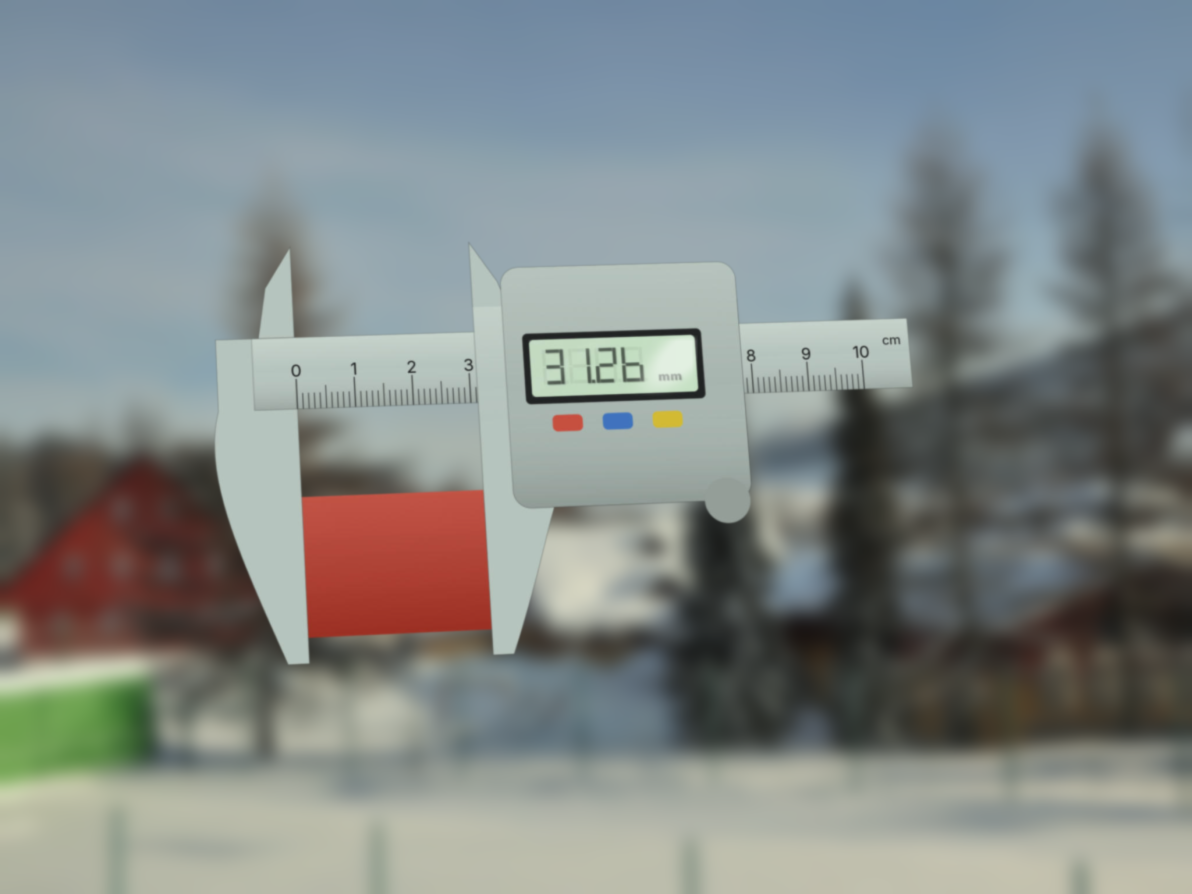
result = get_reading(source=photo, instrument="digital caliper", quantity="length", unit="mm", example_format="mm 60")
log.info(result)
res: mm 31.26
